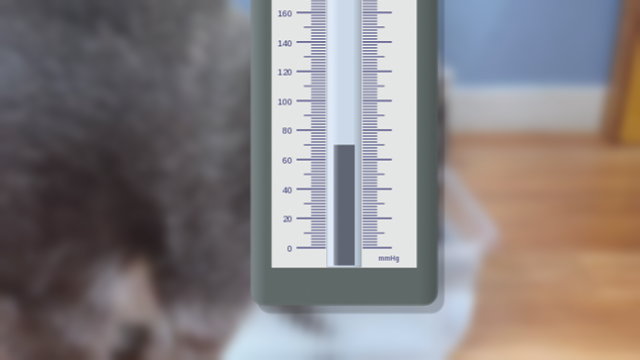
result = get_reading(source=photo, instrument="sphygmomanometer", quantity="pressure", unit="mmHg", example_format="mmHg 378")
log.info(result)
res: mmHg 70
